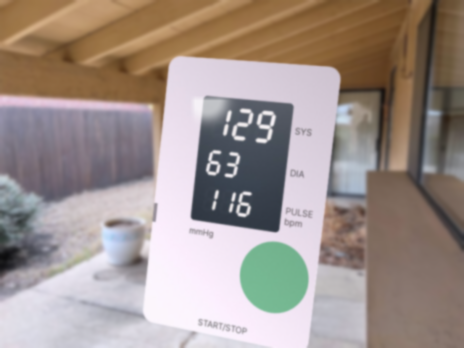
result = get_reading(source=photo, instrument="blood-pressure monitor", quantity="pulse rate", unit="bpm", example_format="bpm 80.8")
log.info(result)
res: bpm 116
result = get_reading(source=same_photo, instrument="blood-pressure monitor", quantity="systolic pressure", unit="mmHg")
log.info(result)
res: mmHg 129
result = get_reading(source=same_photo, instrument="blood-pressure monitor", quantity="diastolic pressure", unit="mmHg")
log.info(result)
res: mmHg 63
